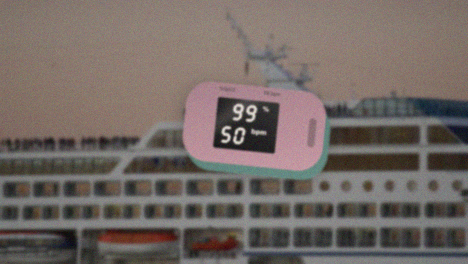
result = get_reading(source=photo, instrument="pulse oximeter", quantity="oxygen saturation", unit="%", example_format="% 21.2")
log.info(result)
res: % 99
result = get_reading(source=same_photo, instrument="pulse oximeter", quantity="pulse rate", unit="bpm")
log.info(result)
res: bpm 50
